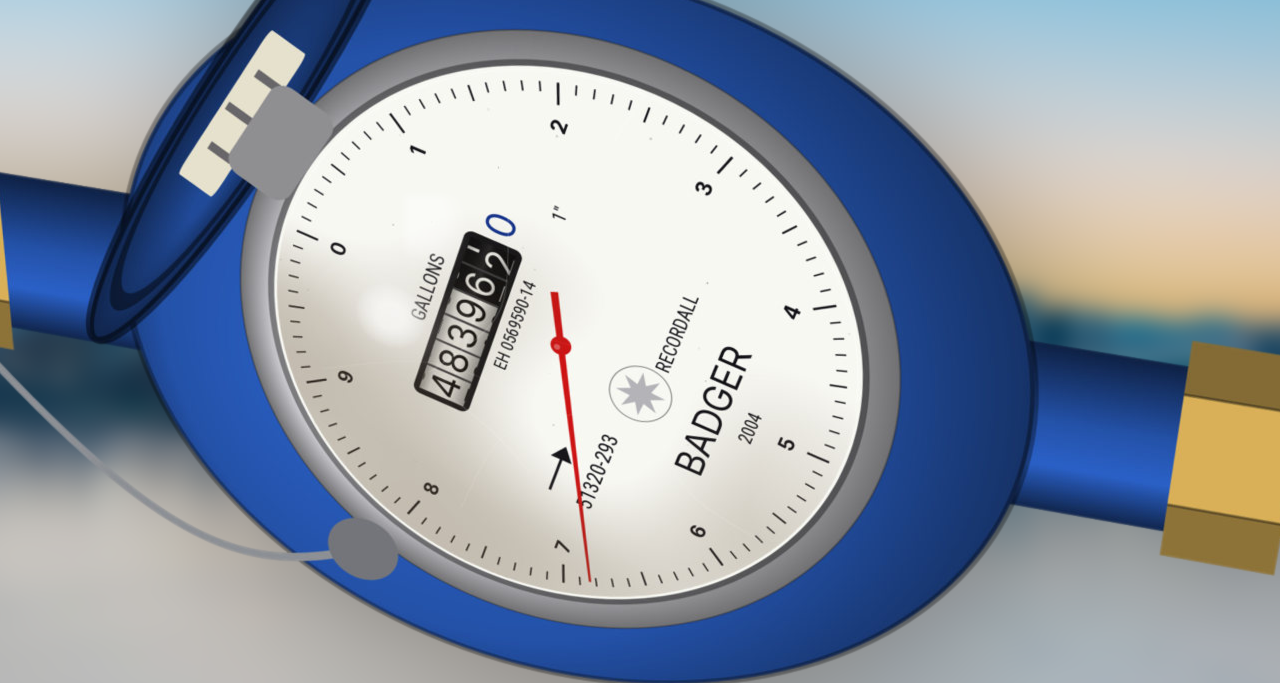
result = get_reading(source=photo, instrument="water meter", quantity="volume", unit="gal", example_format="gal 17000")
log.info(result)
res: gal 4839616.8
